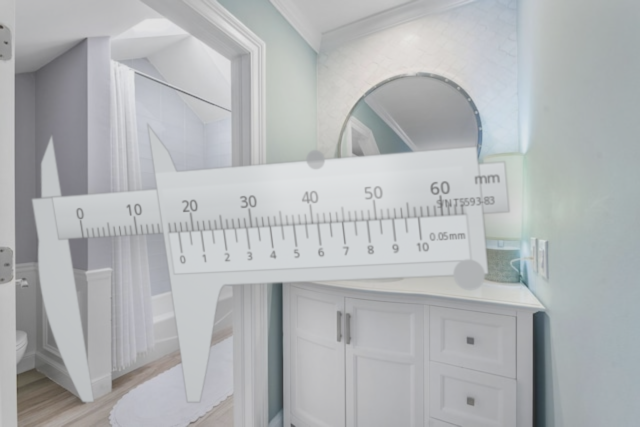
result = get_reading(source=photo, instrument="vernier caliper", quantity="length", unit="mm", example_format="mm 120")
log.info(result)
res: mm 17.5
